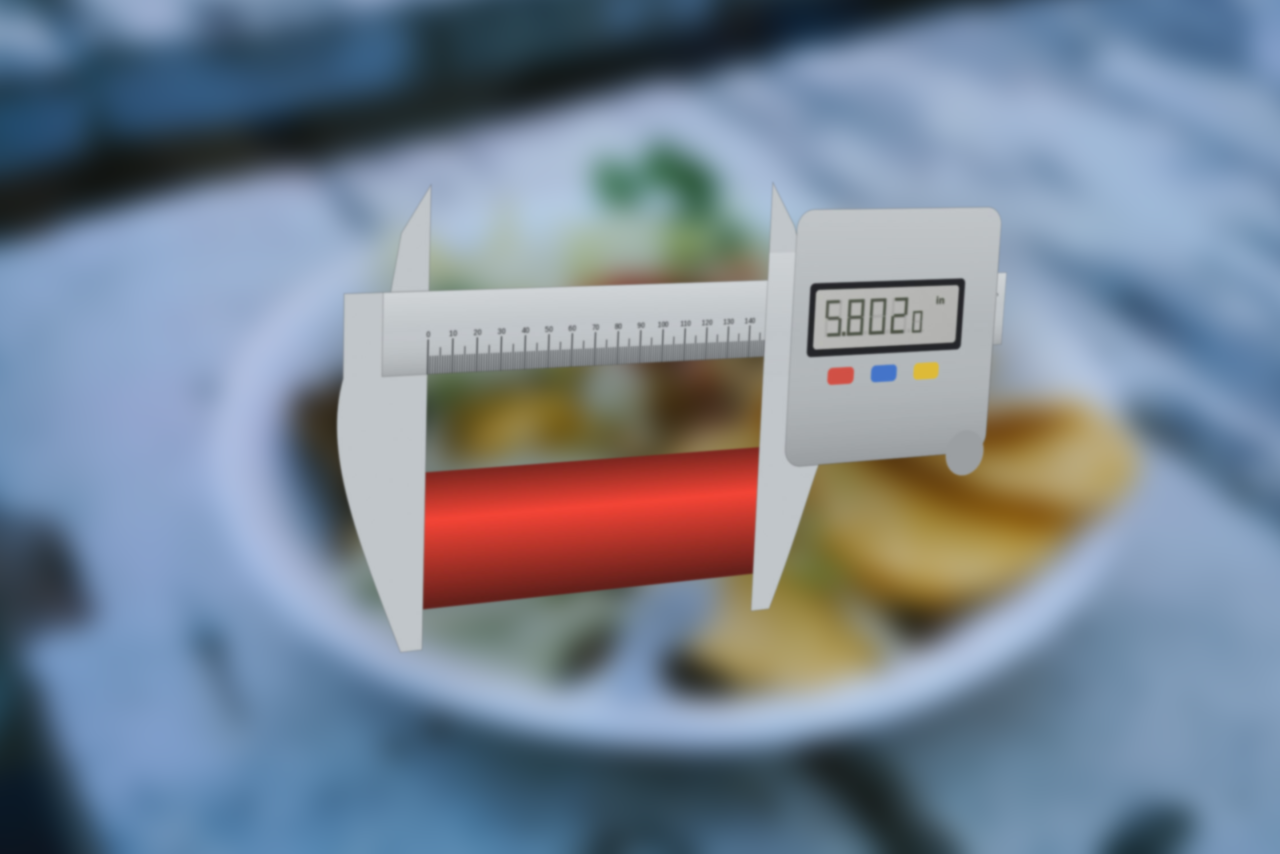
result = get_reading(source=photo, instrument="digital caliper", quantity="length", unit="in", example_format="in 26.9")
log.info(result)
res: in 5.8020
